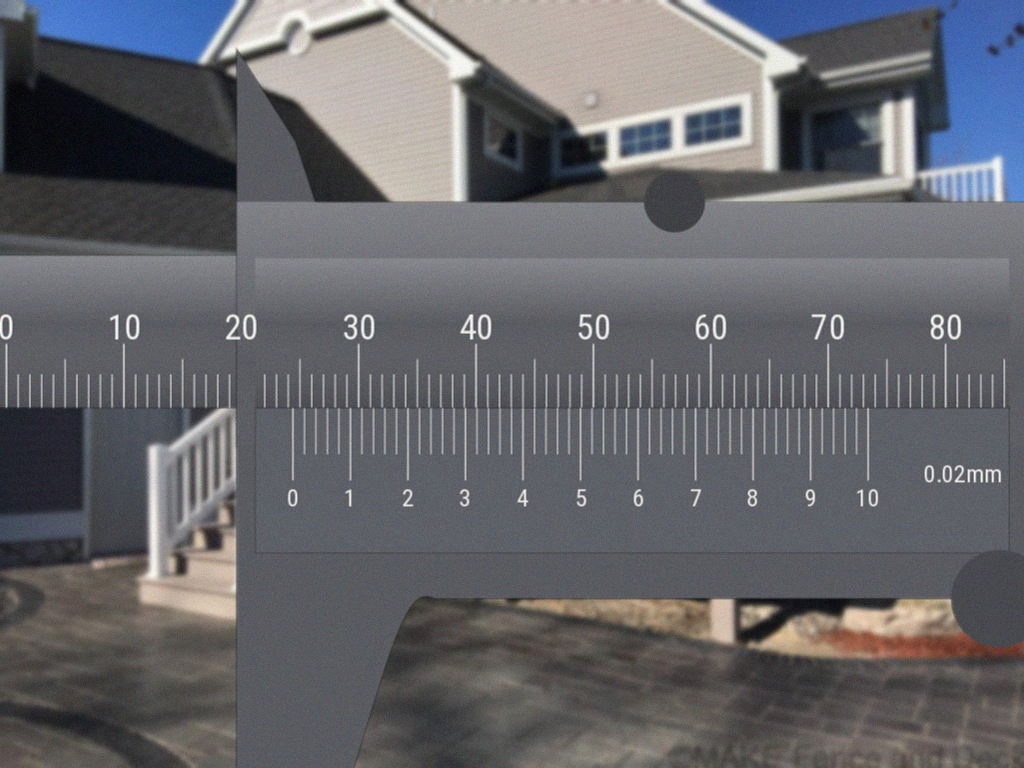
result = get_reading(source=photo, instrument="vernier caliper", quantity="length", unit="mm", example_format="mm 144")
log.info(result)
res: mm 24.4
